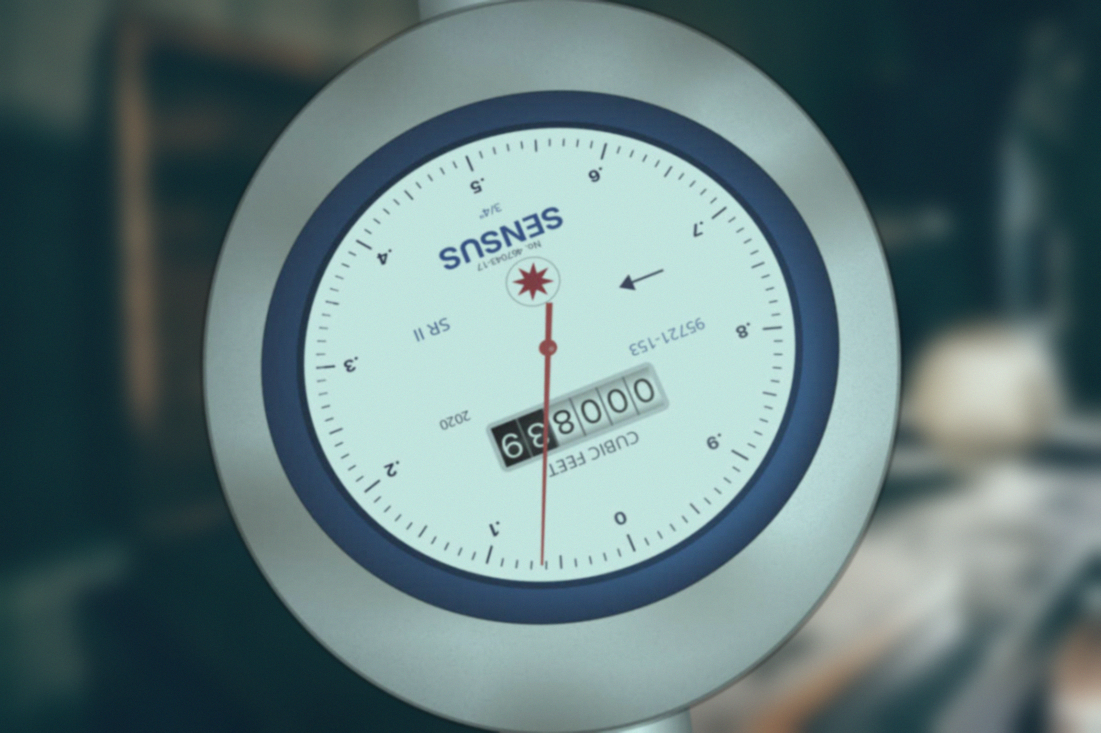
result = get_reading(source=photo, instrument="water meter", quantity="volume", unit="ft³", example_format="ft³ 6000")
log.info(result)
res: ft³ 839.06
